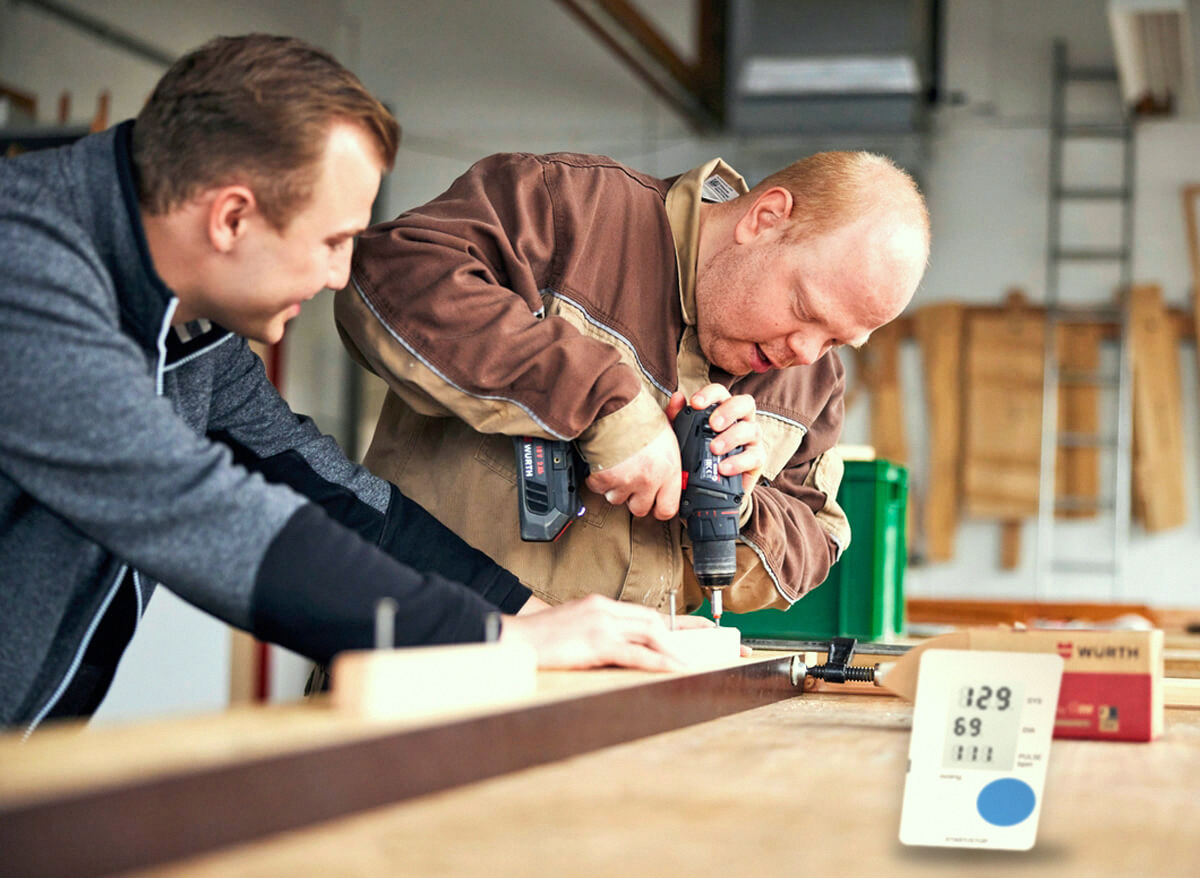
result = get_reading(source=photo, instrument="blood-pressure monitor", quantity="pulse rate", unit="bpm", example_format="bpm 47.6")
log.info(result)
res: bpm 111
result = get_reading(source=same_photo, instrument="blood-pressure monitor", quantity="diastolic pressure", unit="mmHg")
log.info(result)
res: mmHg 69
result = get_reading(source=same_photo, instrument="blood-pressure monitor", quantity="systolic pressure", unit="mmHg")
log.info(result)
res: mmHg 129
